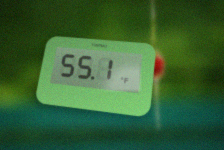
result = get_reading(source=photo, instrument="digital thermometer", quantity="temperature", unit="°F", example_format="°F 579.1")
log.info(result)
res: °F 55.1
